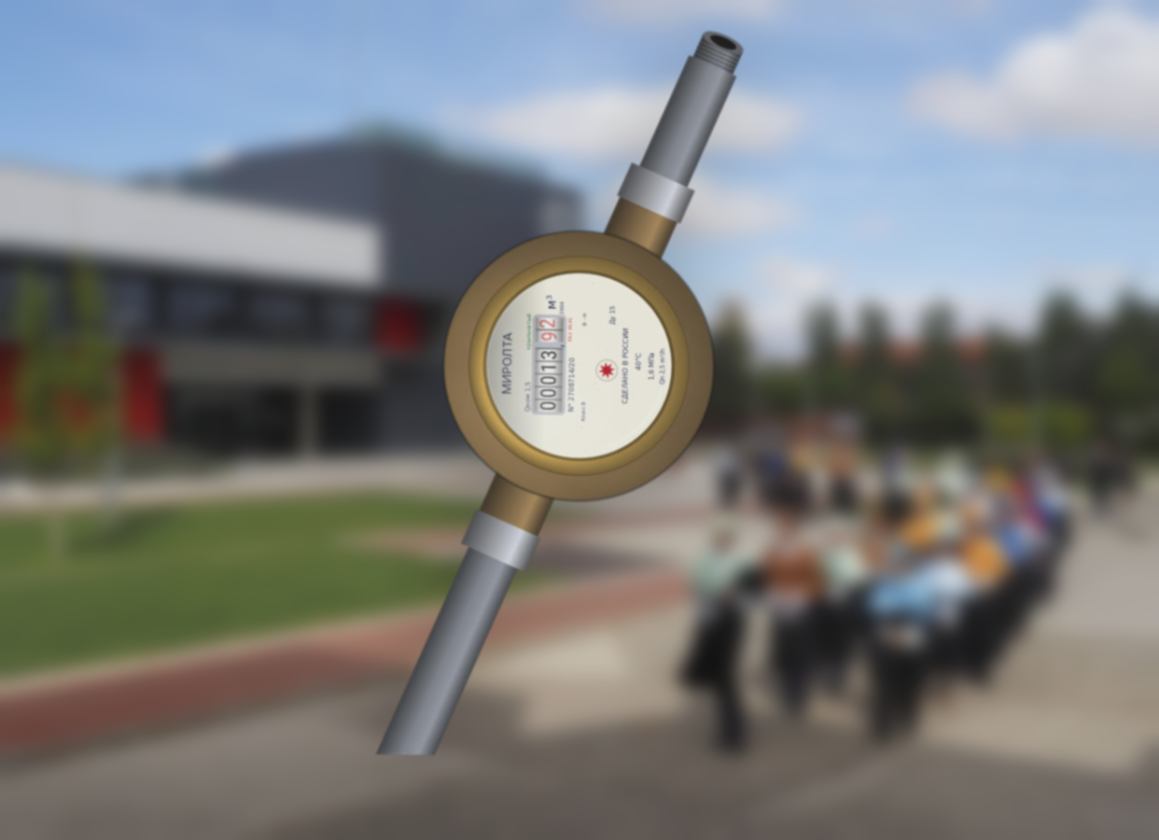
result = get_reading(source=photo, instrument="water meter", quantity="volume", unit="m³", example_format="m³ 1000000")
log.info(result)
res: m³ 13.92
